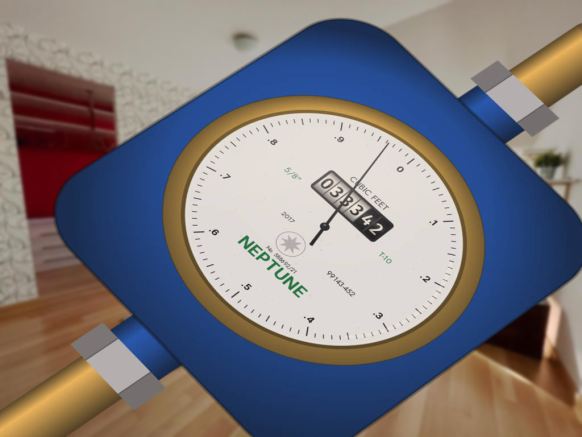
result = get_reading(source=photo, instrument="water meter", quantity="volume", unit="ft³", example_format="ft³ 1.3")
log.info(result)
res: ft³ 33341.96
